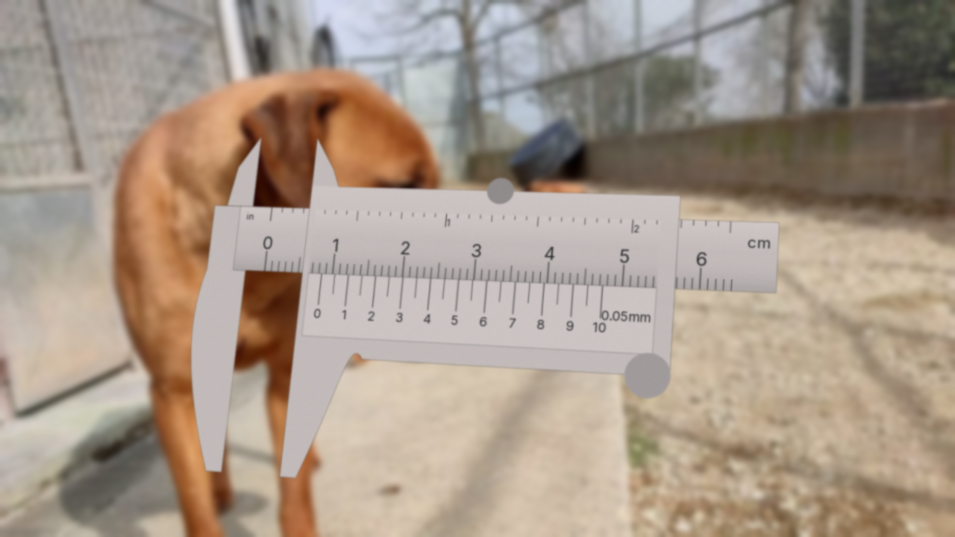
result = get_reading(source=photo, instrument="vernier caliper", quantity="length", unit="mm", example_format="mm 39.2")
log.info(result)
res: mm 8.4
